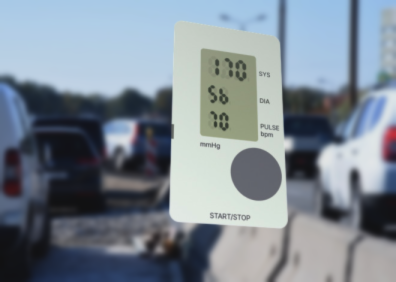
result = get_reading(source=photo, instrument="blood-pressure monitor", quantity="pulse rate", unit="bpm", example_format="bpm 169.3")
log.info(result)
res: bpm 70
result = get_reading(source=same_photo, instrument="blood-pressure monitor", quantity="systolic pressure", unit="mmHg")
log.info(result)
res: mmHg 170
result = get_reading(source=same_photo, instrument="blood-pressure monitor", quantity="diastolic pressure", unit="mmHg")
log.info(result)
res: mmHg 56
